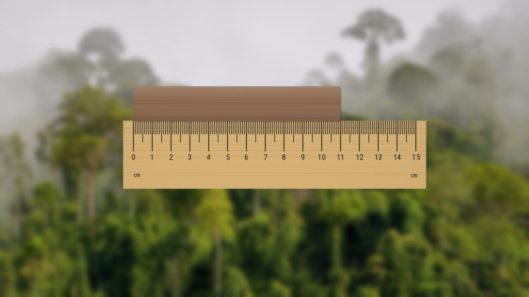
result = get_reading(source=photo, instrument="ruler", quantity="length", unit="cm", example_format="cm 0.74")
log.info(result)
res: cm 11
